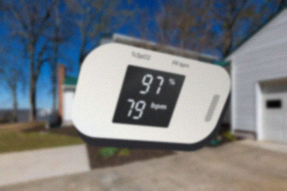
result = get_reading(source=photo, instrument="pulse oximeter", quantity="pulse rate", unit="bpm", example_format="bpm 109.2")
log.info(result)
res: bpm 79
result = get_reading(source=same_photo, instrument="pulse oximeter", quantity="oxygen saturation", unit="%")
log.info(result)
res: % 97
